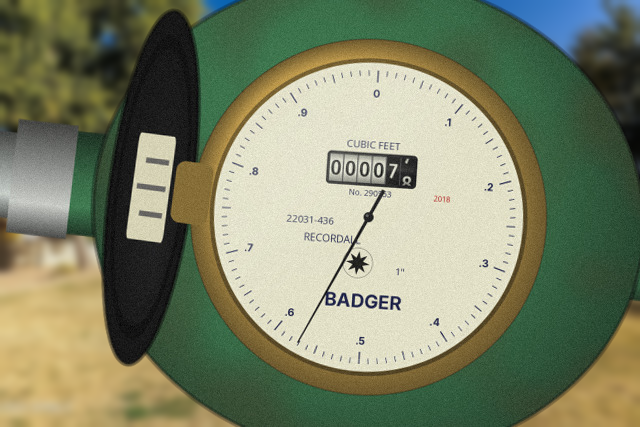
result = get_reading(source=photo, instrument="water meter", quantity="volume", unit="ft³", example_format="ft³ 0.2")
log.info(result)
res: ft³ 77.57
